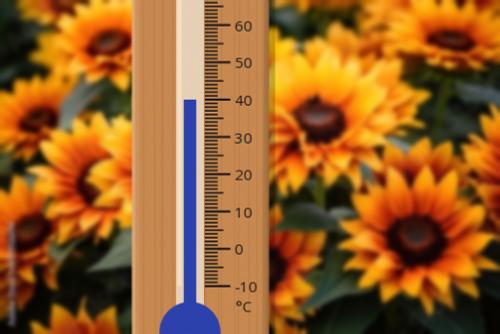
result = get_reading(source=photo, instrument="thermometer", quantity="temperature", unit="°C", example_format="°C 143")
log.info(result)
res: °C 40
